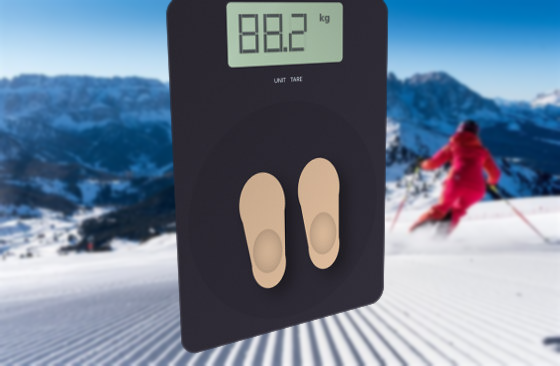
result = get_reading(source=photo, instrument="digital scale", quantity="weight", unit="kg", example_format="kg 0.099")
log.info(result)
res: kg 88.2
